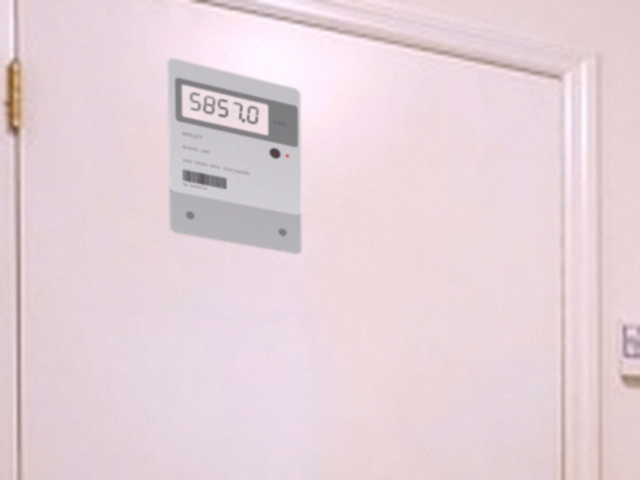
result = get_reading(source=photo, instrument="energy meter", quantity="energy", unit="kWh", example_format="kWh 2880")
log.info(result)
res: kWh 5857.0
